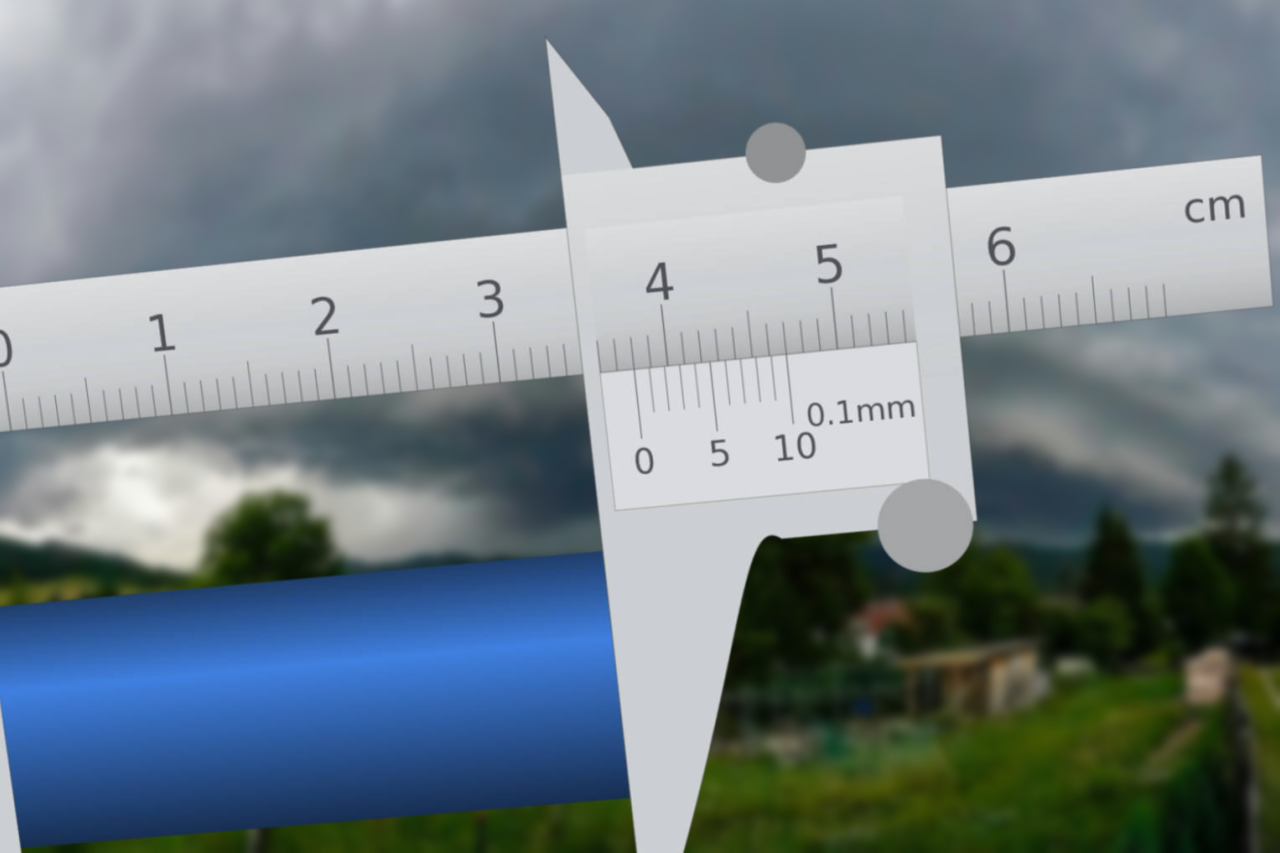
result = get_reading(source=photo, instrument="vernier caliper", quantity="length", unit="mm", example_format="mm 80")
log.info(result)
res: mm 38.0
